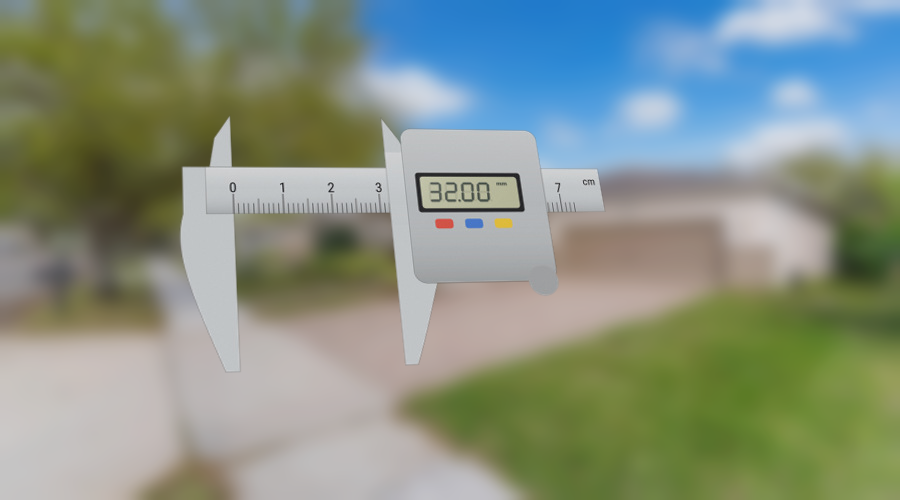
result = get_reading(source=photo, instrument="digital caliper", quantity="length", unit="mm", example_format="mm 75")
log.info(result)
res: mm 32.00
